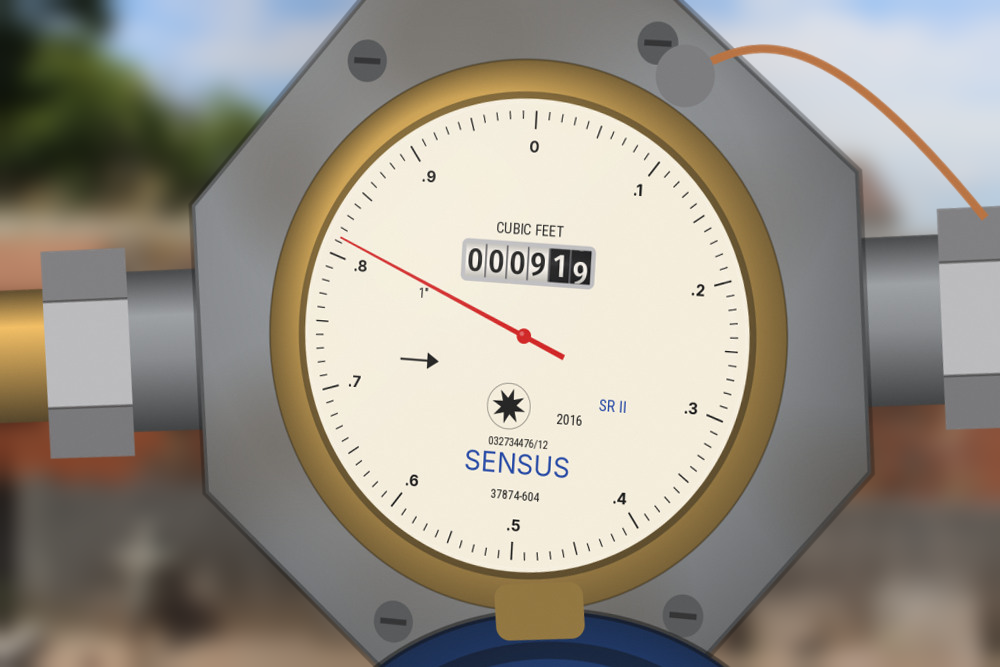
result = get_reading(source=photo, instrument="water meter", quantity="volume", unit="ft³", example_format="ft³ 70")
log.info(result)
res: ft³ 918.81
